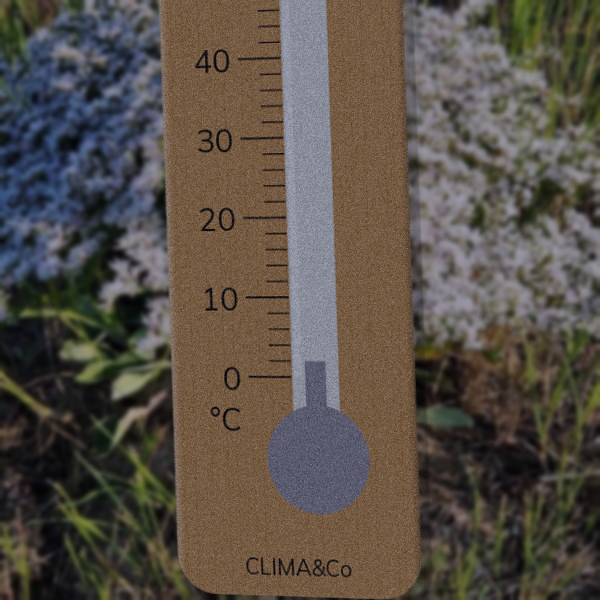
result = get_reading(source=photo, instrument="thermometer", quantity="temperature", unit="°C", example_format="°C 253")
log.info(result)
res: °C 2
